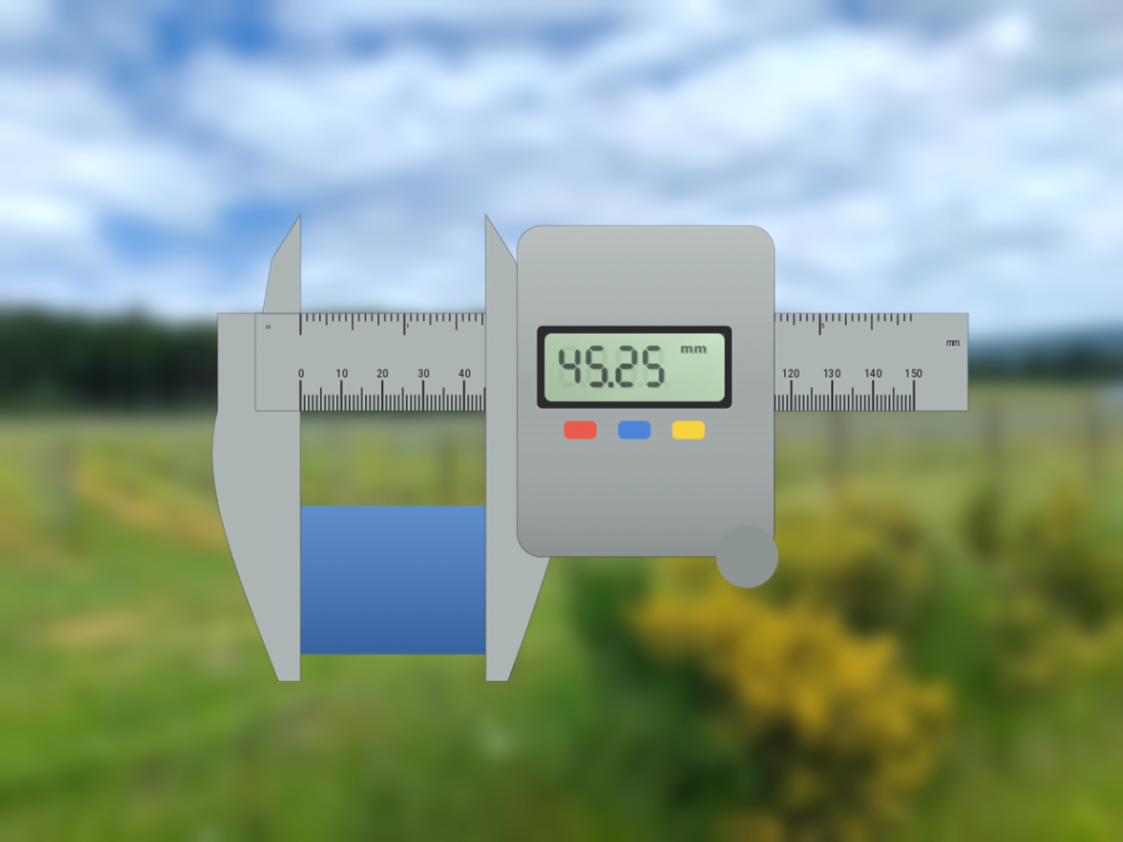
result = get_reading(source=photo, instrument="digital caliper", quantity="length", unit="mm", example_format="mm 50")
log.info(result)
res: mm 45.25
